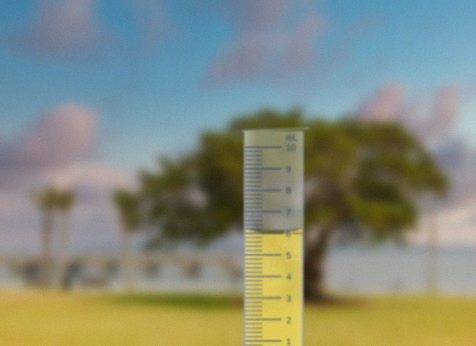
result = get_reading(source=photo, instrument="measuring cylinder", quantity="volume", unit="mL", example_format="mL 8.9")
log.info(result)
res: mL 6
